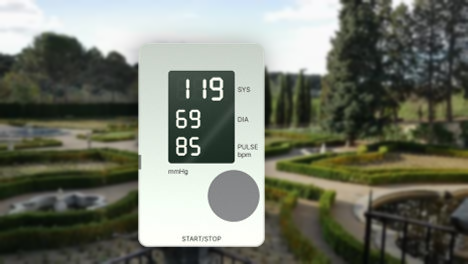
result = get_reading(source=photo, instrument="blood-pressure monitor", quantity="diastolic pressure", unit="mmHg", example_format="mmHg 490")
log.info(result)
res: mmHg 69
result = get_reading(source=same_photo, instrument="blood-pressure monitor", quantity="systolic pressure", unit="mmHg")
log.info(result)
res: mmHg 119
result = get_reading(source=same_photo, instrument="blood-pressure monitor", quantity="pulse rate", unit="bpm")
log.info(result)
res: bpm 85
